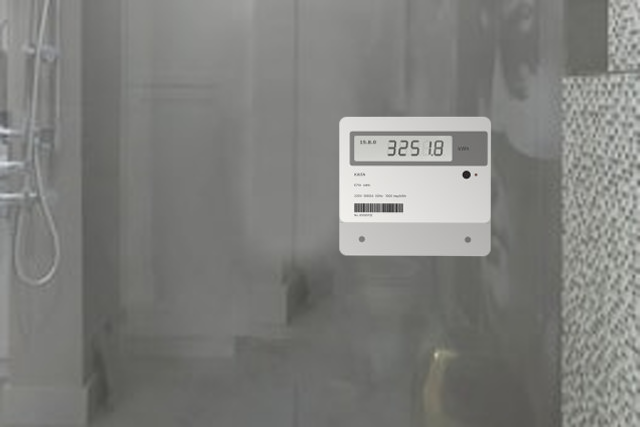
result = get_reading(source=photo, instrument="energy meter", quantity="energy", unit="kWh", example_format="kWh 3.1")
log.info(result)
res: kWh 3251.8
